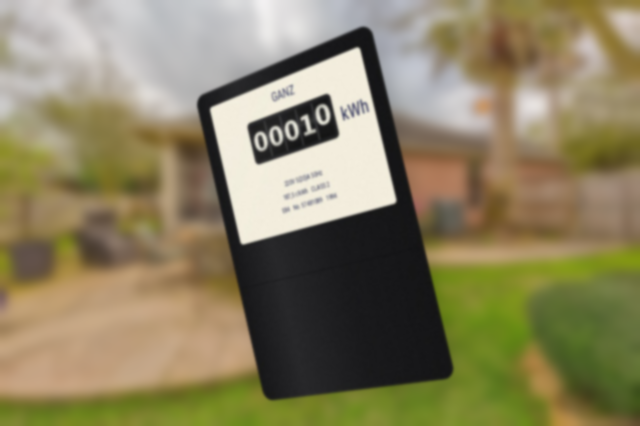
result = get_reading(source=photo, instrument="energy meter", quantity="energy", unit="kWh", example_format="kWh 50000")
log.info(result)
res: kWh 10
